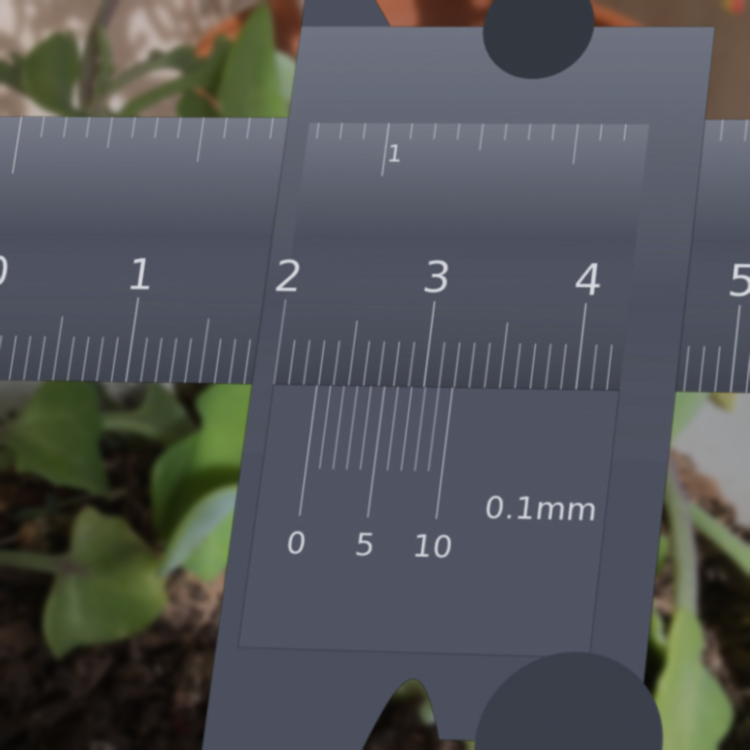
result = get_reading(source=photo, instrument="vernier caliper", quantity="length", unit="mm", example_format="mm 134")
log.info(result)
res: mm 22.9
